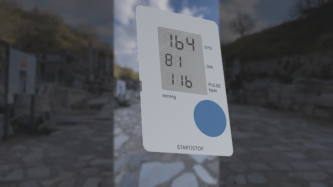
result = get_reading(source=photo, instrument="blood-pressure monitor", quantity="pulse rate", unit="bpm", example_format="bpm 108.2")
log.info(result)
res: bpm 116
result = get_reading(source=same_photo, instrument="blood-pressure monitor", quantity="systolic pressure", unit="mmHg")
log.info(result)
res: mmHg 164
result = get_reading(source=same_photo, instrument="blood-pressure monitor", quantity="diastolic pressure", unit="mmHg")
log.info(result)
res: mmHg 81
